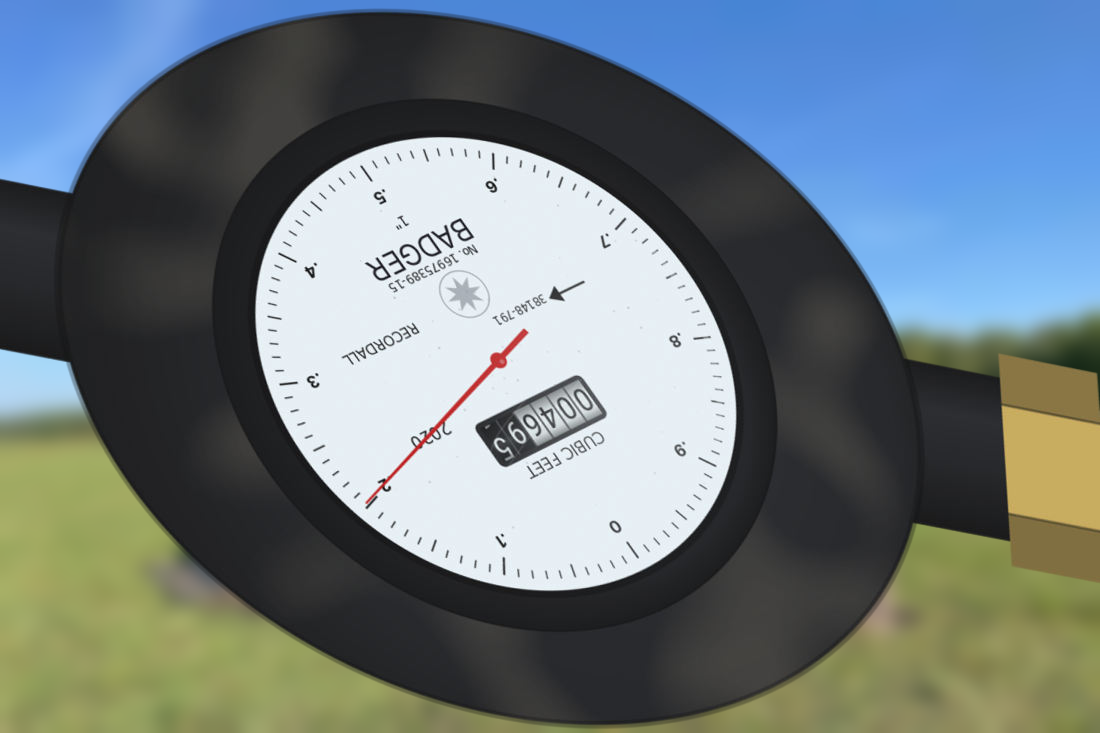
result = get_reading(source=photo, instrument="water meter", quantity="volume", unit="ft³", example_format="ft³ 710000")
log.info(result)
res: ft³ 4695.20
